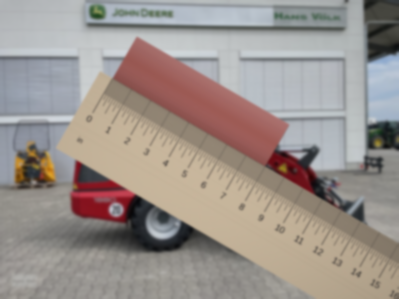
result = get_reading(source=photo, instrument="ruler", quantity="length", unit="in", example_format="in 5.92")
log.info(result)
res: in 8
